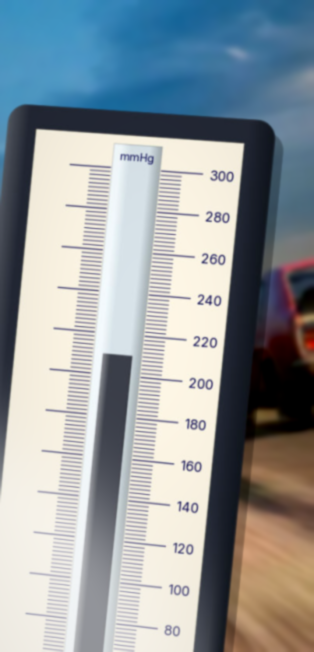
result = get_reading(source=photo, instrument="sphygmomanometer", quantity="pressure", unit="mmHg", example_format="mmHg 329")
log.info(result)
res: mmHg 210
